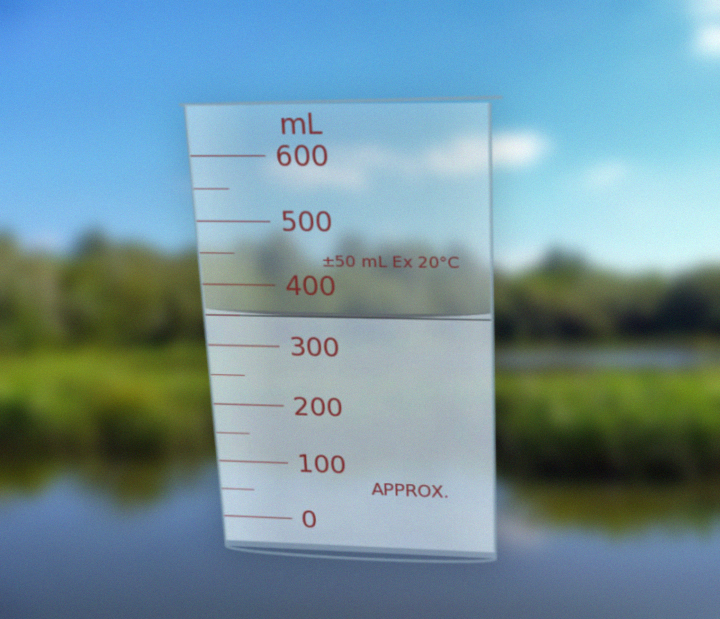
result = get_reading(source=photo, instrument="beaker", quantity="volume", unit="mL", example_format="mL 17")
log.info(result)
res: mL 350
